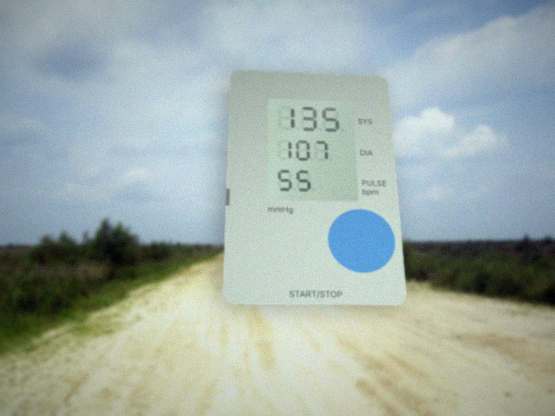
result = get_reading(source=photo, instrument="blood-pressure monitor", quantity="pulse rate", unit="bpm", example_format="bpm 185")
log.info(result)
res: bpm 55
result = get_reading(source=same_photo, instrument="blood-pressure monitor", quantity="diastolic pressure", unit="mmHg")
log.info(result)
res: mmHg 107
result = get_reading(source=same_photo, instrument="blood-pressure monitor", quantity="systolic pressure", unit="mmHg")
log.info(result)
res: mmHg 135
